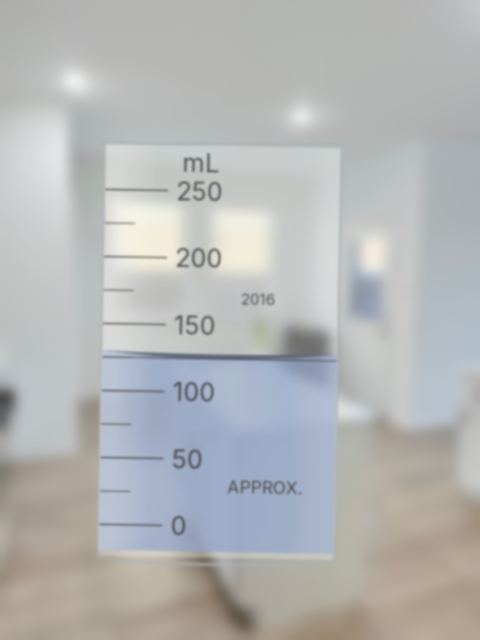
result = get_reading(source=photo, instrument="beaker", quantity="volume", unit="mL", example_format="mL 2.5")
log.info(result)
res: mL 125
